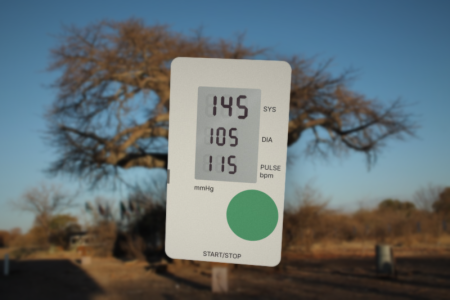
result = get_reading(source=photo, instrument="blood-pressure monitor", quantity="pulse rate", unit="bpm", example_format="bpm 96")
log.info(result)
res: bpm 115
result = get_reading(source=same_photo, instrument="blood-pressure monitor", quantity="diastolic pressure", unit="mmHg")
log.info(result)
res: mmHg 105
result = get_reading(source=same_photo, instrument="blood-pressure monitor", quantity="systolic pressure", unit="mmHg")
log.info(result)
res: mmHg 145
